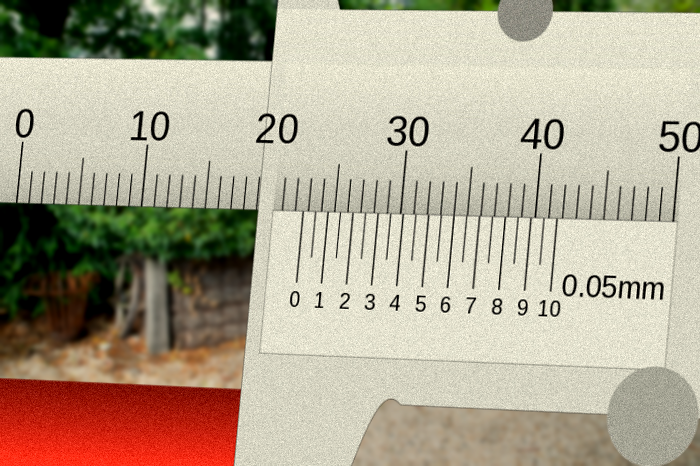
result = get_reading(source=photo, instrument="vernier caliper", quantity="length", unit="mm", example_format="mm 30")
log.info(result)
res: mm 22.6
